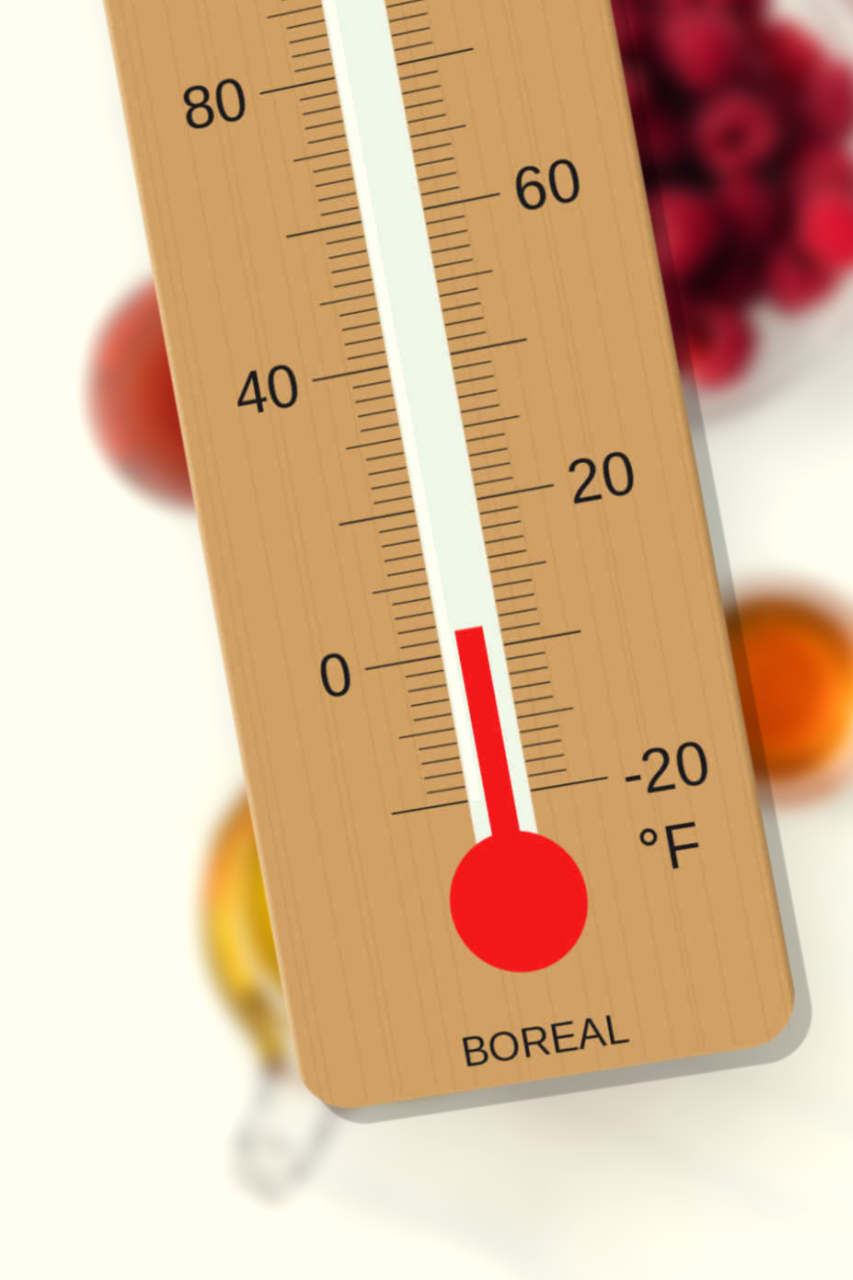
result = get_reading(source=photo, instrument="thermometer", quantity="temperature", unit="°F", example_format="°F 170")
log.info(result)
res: °F 3
